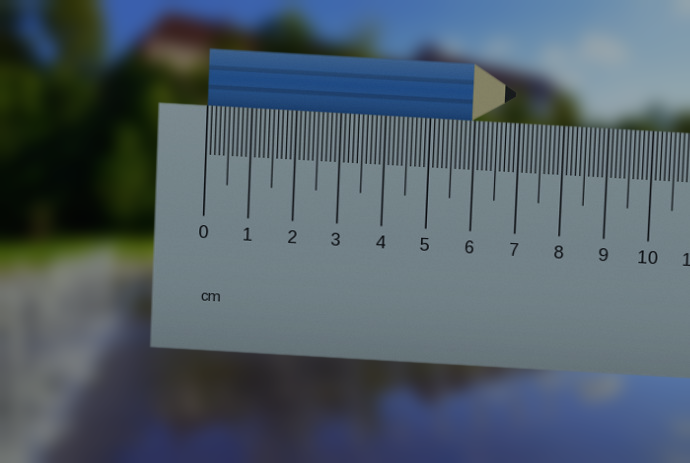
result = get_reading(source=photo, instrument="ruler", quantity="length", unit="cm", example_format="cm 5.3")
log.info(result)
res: cm 6.9
